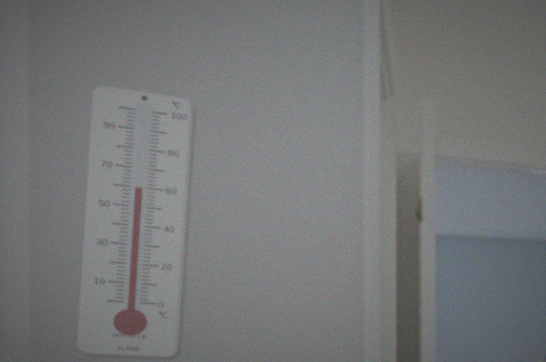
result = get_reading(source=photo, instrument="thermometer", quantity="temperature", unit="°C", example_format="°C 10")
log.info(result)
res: °C 60
